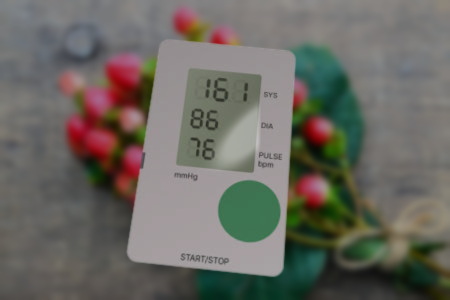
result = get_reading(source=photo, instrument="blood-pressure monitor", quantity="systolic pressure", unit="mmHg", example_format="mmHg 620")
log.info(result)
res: mmHg 161
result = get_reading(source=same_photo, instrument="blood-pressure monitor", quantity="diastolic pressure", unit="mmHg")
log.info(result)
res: mmHg 86
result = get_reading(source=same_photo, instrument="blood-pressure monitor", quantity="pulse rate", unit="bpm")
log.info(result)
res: bpm 76
